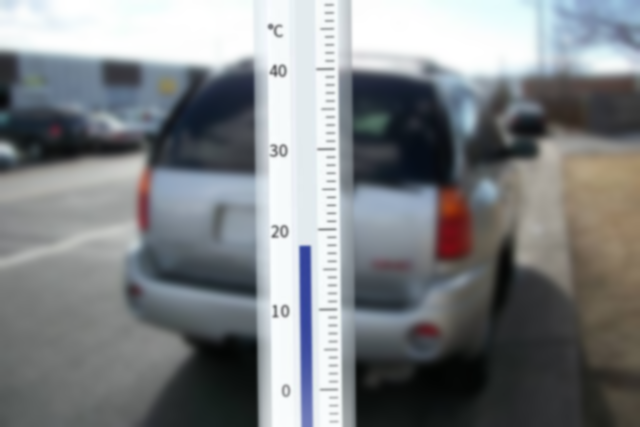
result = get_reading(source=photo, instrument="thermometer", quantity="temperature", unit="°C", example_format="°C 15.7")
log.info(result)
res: °C 18
